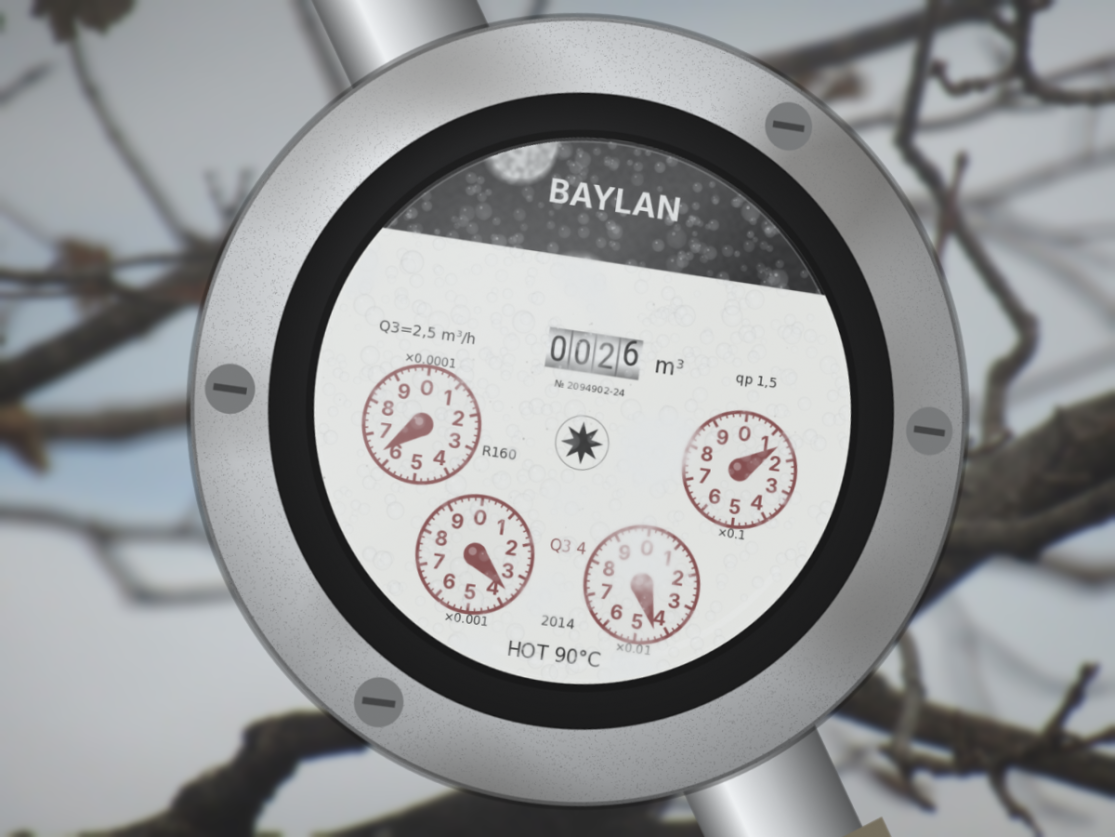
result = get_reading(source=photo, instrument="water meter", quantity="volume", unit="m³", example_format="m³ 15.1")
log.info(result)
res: m³ 26.1436
